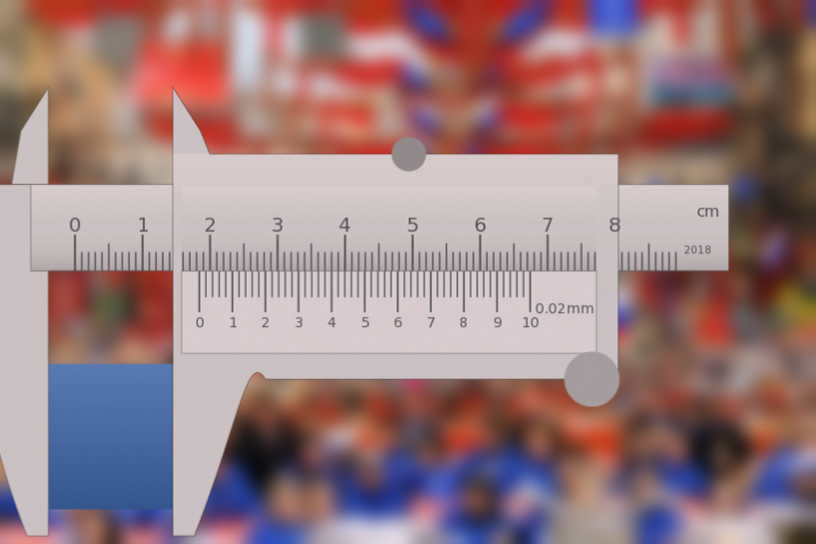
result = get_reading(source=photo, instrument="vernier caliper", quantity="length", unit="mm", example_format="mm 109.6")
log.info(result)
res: mm 18.4
